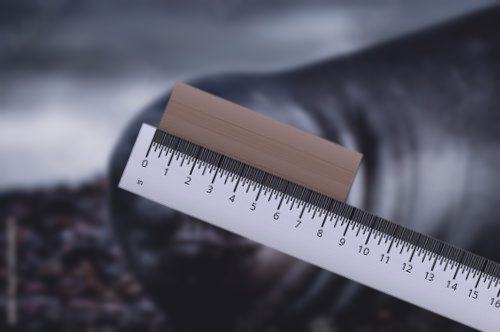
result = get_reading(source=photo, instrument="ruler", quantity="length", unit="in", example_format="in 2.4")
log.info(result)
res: in 8.5
